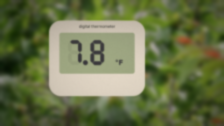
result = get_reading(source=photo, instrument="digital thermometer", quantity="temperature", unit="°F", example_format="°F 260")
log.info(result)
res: °F 7.8
